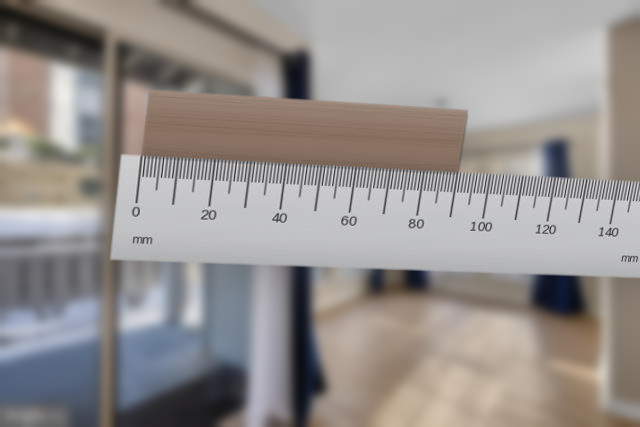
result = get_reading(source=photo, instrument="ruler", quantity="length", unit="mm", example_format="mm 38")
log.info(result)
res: mm 90
